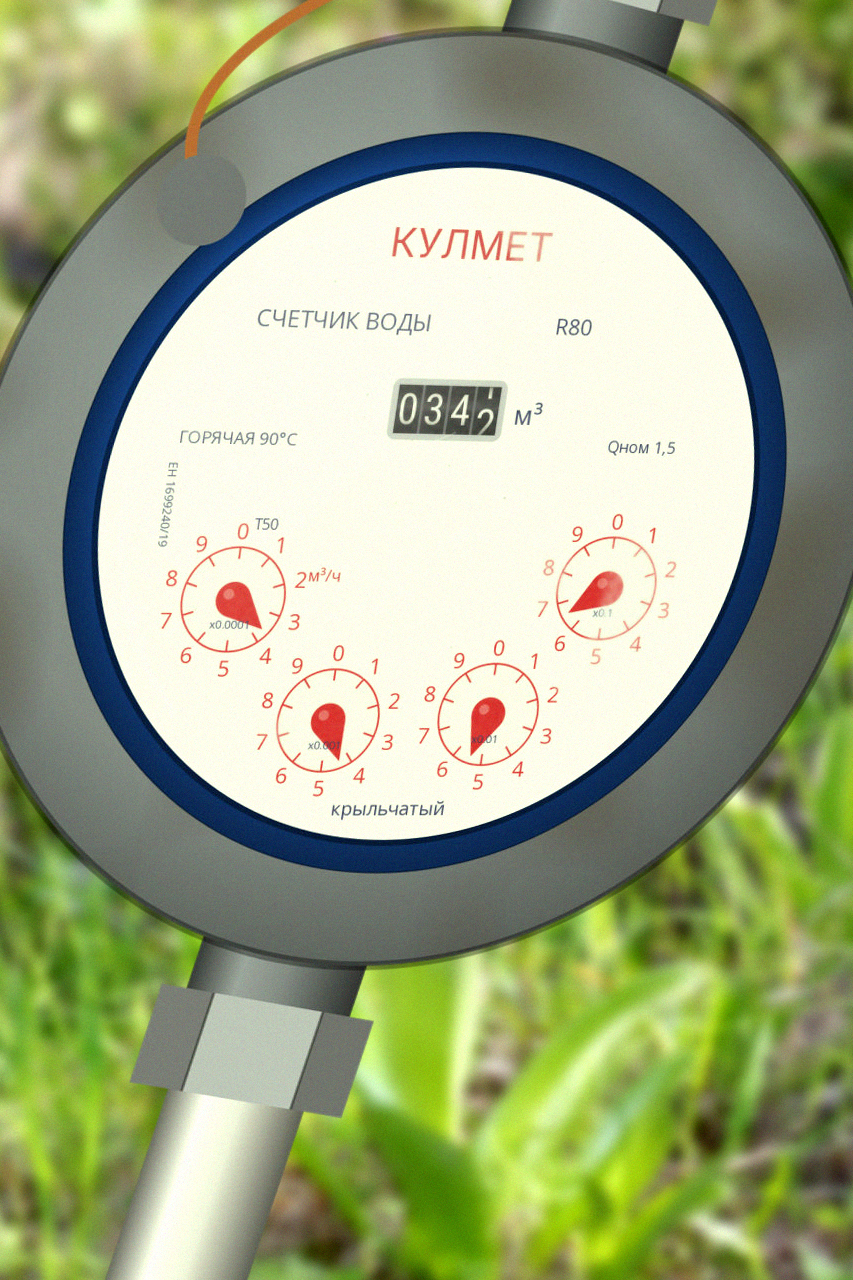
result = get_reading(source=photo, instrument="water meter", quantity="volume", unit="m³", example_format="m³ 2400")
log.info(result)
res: m³ 341.6543
